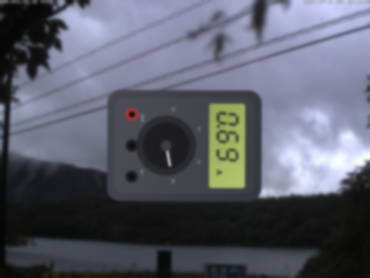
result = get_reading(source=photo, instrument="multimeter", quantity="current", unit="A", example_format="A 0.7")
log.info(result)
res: A 0.69
